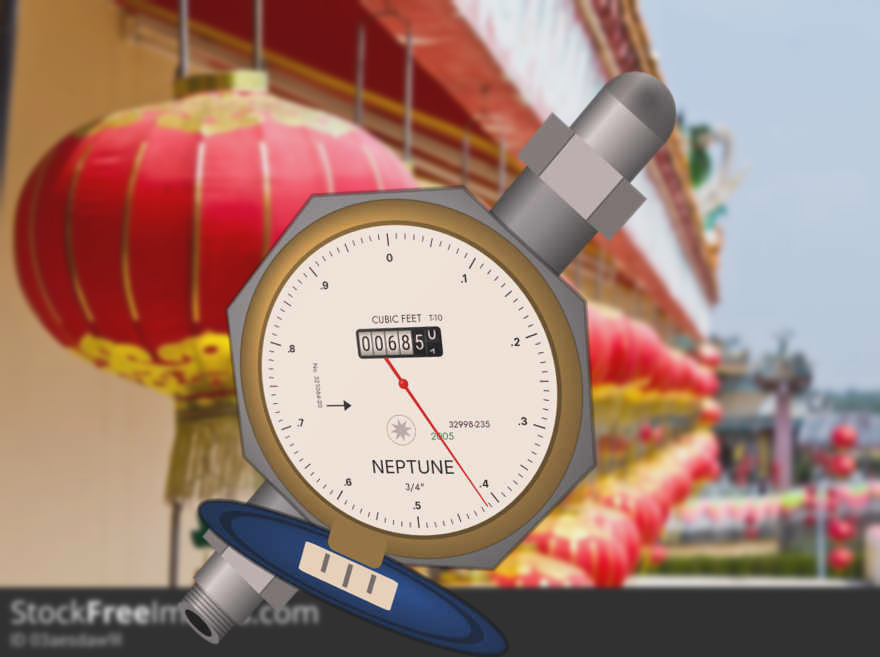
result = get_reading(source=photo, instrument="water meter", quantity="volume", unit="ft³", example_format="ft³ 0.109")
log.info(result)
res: ft³ 6850.41
